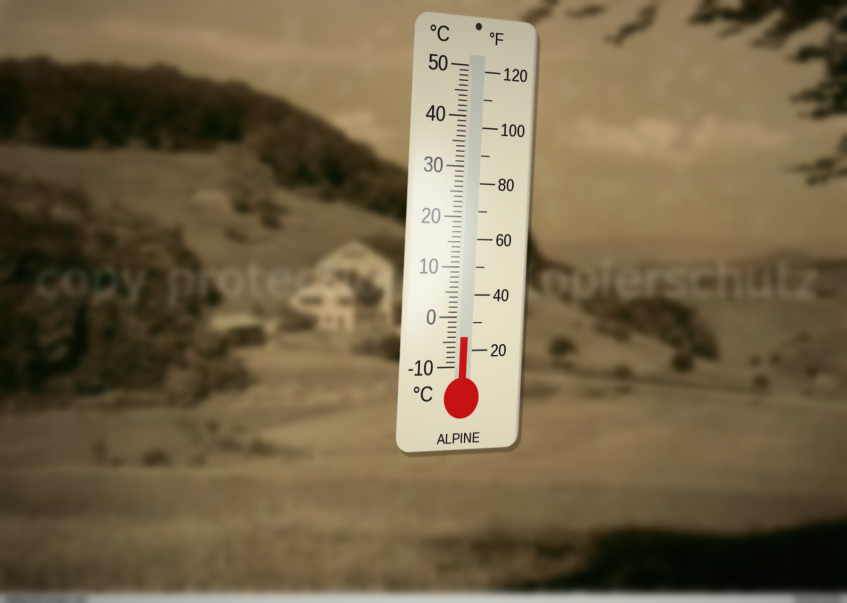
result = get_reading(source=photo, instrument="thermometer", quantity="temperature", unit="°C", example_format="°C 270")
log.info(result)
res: °C -4
